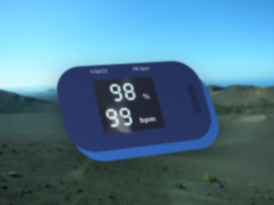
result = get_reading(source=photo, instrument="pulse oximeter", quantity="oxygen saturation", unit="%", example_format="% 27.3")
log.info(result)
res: % 98
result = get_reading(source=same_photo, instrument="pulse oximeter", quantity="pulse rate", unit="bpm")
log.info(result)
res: bpm 99
